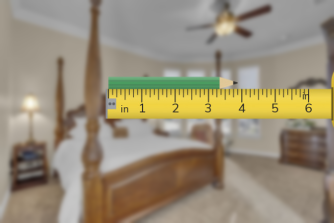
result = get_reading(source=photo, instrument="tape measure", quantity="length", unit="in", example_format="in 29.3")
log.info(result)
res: in 3.875
